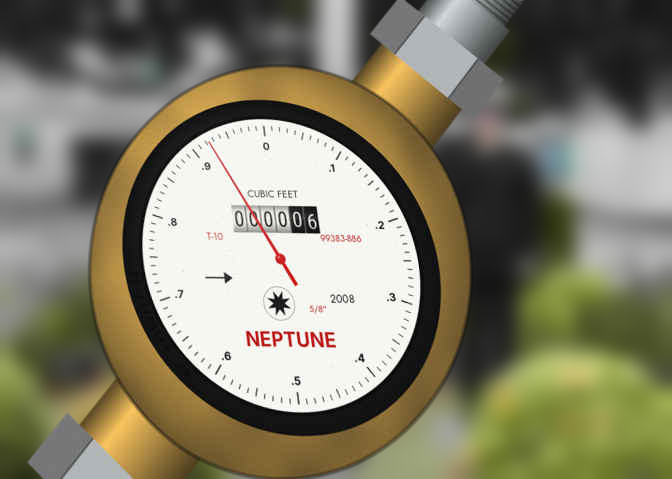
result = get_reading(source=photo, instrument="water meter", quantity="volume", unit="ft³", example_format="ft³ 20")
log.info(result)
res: ft³ 5.92
